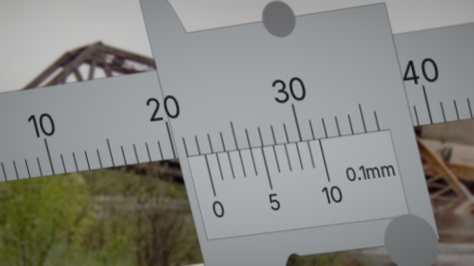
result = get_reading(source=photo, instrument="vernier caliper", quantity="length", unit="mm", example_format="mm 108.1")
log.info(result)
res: mm 22.4
